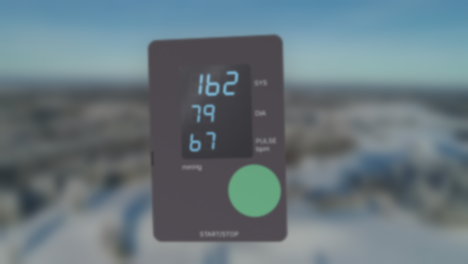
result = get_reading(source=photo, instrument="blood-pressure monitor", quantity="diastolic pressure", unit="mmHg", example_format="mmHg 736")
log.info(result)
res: mmHg 79
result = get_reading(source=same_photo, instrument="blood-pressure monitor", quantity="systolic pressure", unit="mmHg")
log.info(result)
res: mmHg 162
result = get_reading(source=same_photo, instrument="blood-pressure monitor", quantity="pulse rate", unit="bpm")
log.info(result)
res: bpm 67
